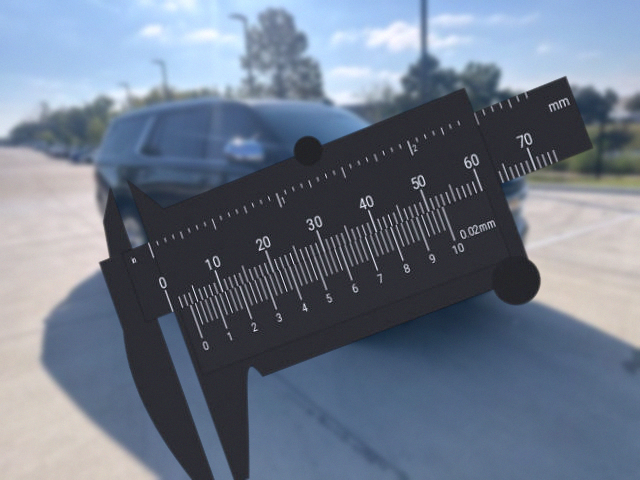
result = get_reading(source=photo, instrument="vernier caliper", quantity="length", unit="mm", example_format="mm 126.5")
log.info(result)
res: mm 3.5
